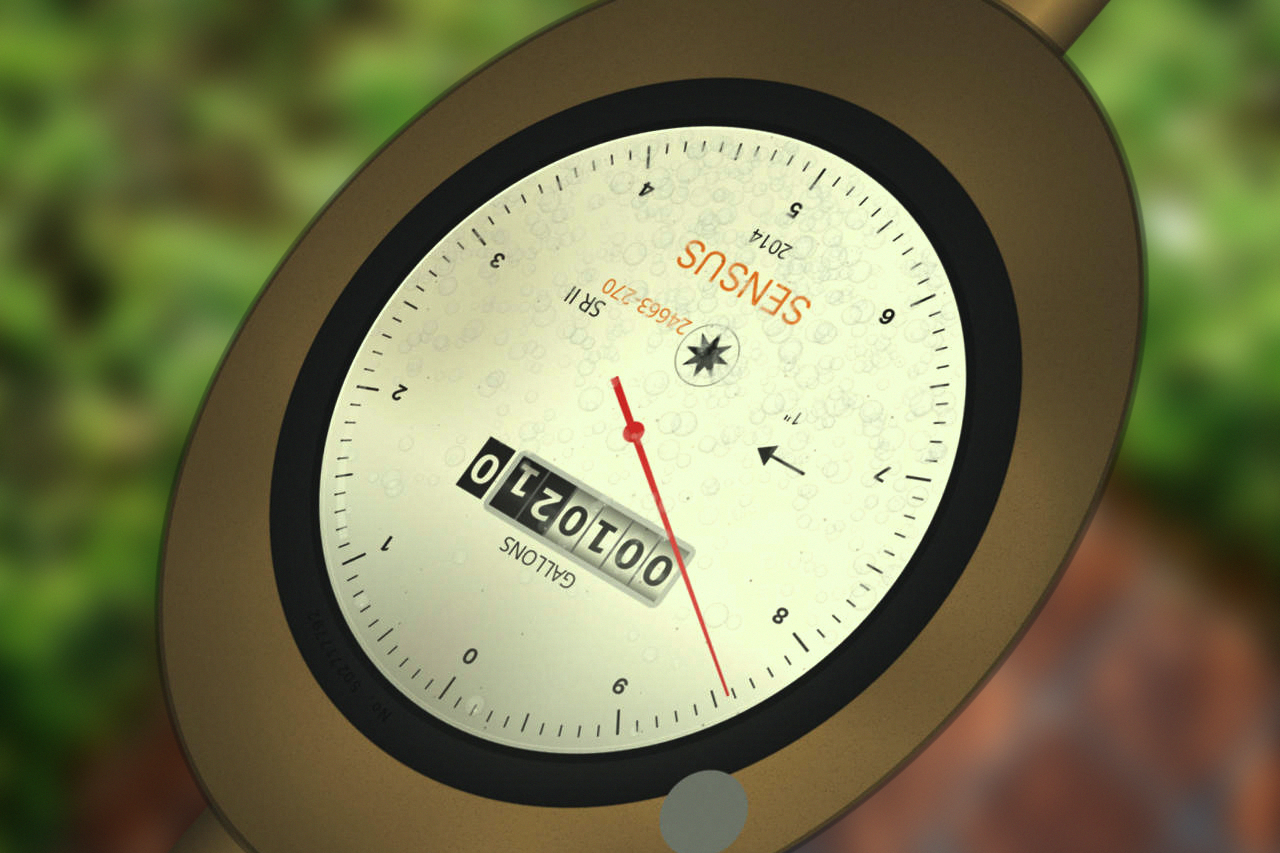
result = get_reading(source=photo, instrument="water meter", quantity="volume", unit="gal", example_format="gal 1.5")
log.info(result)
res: gal 10208.4
